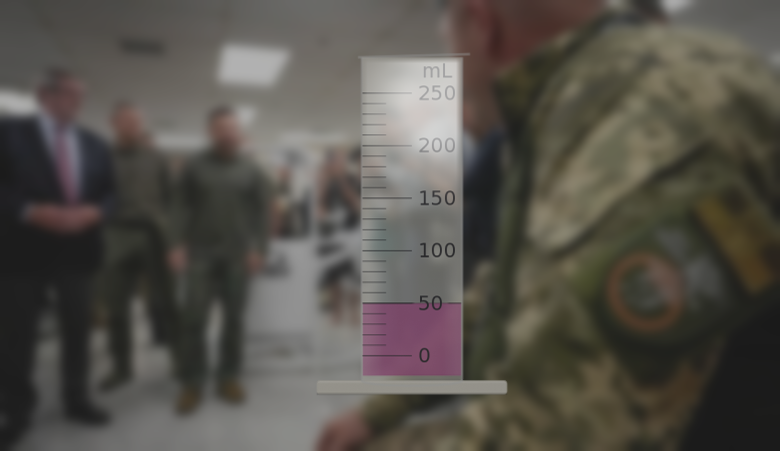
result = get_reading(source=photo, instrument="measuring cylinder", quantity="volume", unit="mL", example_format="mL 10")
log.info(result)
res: mL 50
